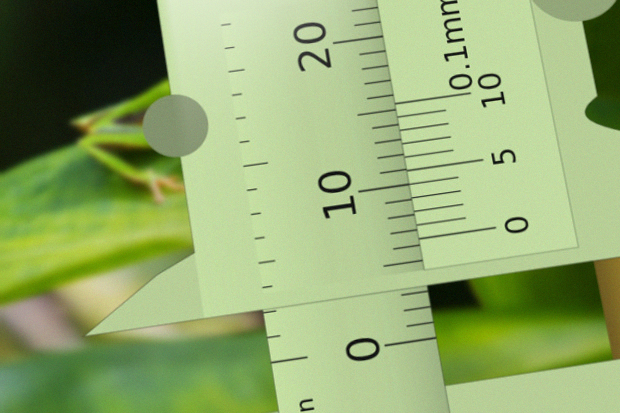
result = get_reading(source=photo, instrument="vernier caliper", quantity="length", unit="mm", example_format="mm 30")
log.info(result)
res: mm 6.4
